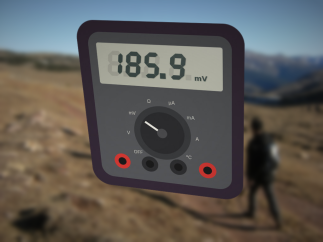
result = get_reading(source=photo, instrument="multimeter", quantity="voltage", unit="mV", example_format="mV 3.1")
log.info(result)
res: mV 185.9
